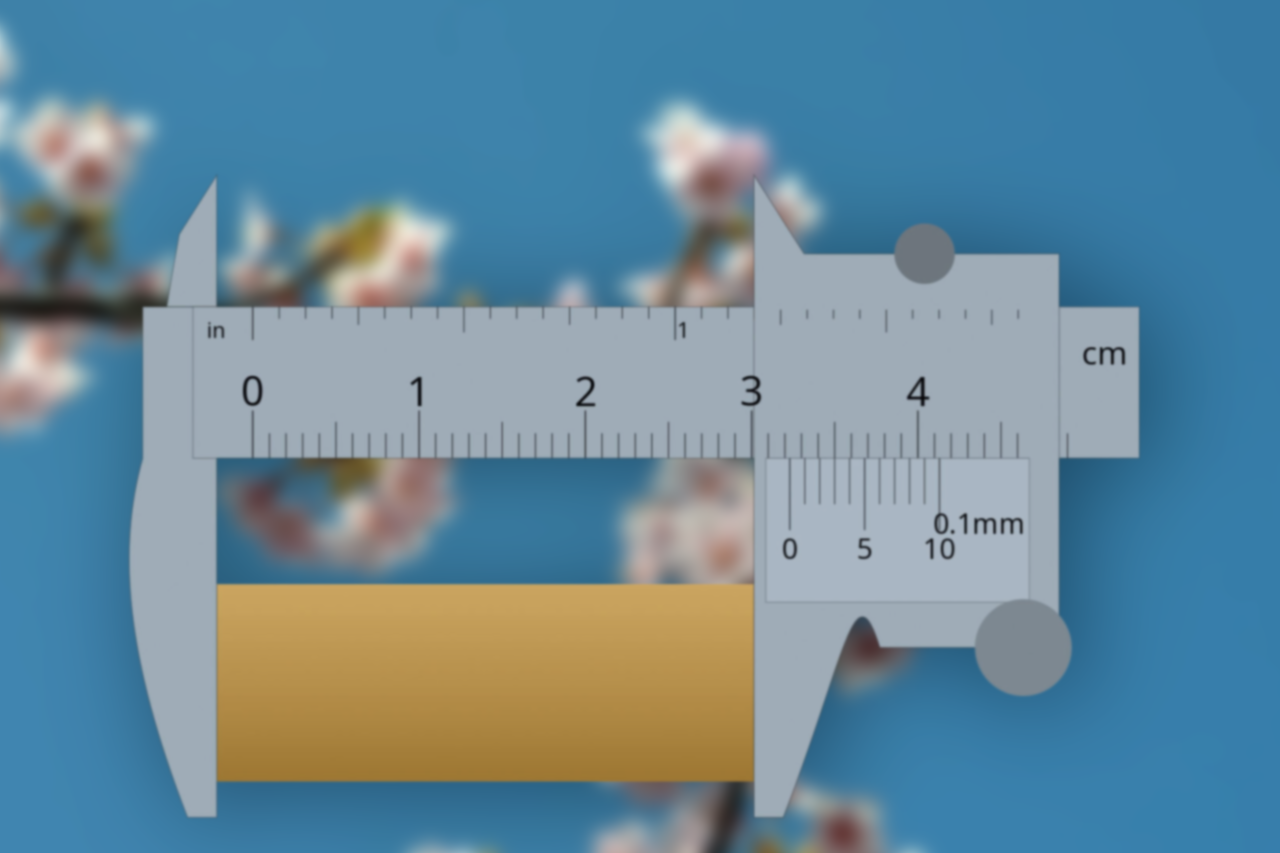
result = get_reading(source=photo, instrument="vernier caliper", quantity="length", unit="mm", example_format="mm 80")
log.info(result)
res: mm 32.3
